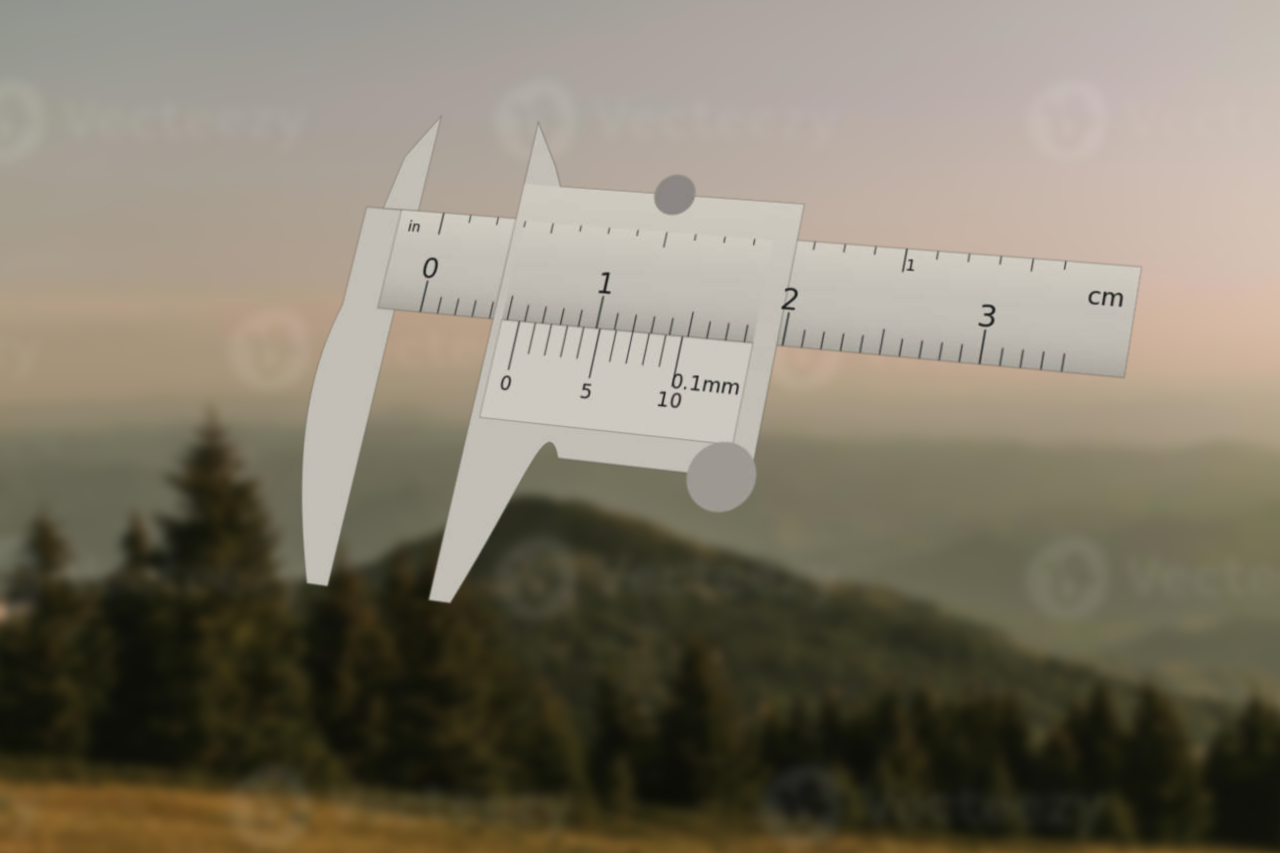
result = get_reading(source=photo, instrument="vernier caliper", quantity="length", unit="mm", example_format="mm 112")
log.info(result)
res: mm 5.7
